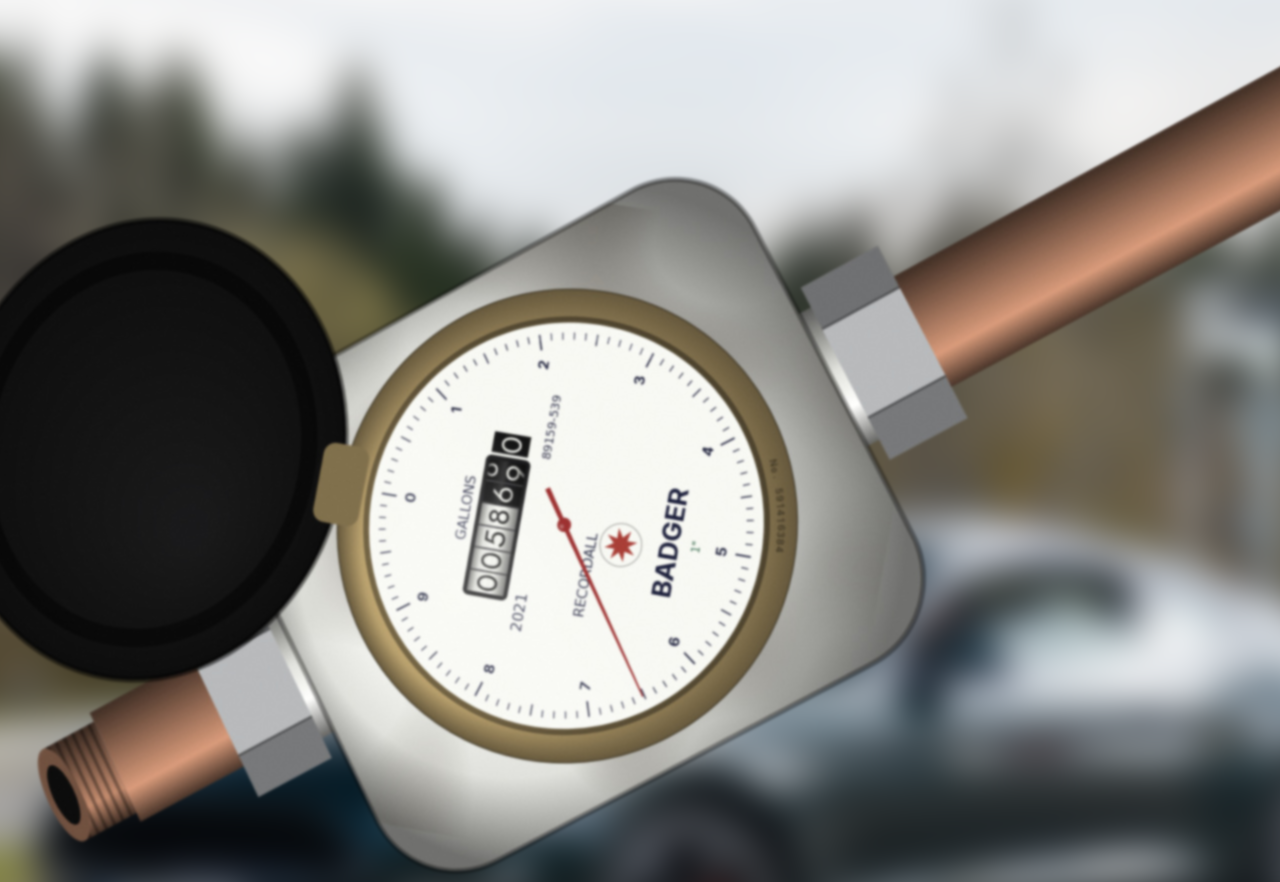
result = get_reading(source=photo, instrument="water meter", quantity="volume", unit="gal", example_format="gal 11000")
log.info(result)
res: gal 58686.5
